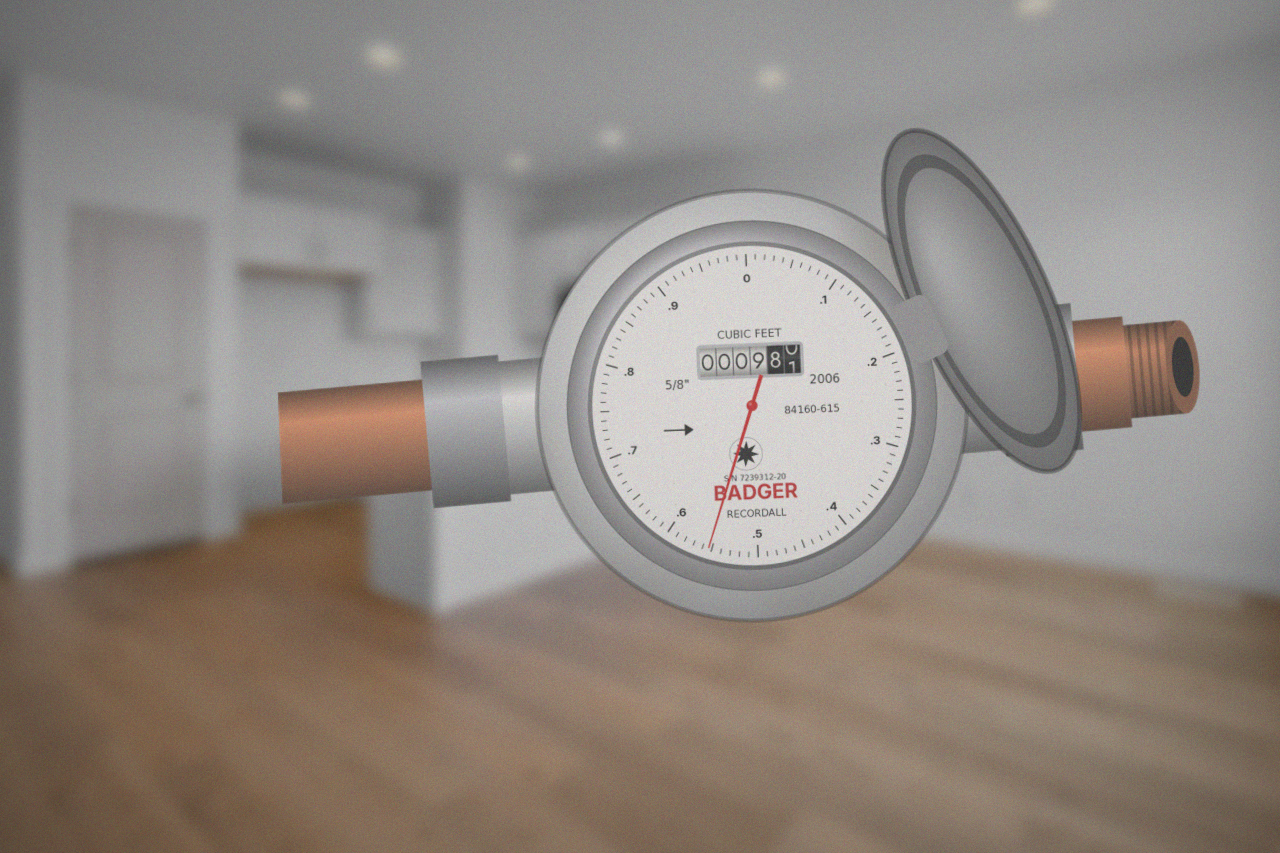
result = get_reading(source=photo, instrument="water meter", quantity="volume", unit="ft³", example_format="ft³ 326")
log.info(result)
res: ft³ 980.55
